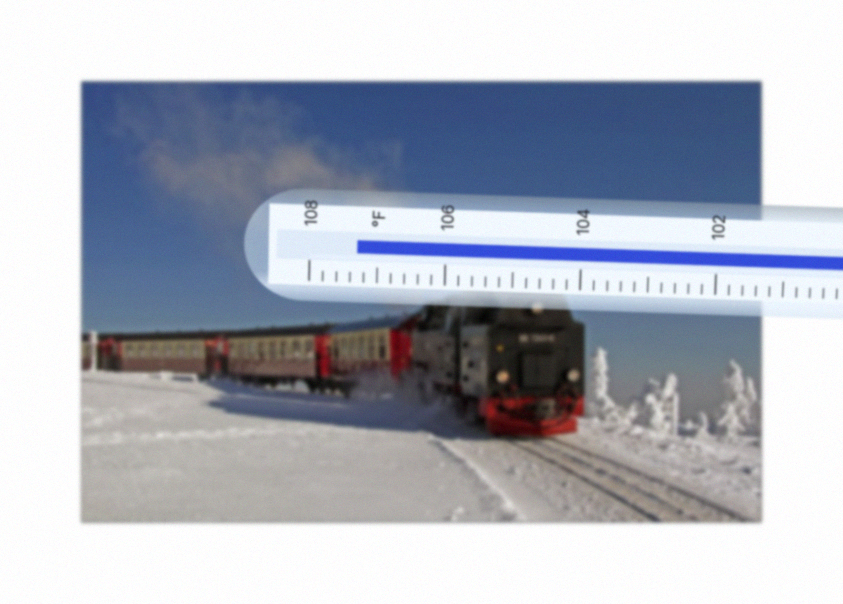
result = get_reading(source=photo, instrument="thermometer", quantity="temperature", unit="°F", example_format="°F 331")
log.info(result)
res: °F 107.3
